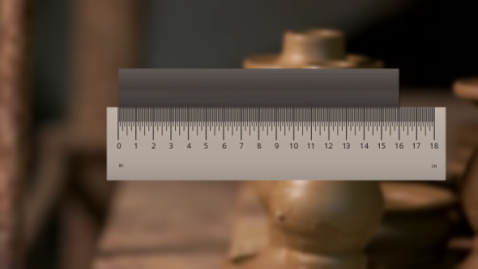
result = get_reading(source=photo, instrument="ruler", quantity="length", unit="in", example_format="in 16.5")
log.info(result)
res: in 16
